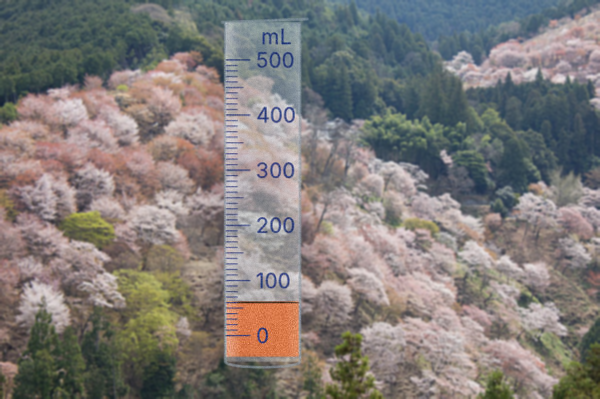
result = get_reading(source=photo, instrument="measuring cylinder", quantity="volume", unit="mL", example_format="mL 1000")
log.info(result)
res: mL 60
